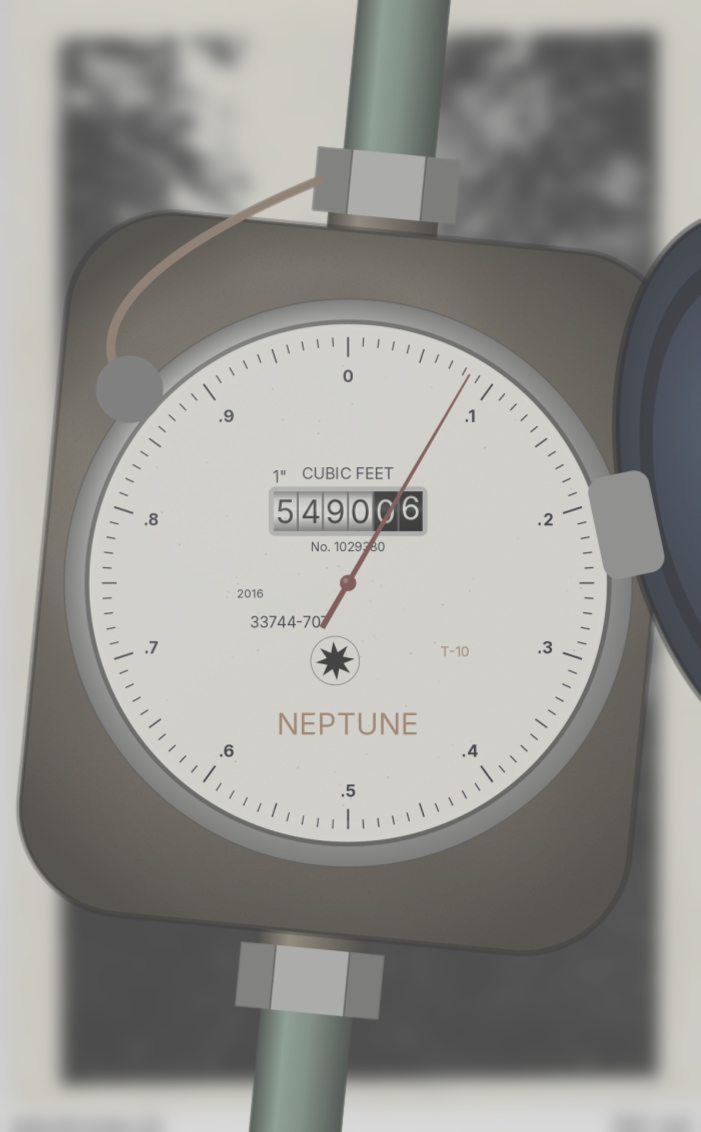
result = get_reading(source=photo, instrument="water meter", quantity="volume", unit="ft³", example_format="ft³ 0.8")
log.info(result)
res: ft³ 549006.08
